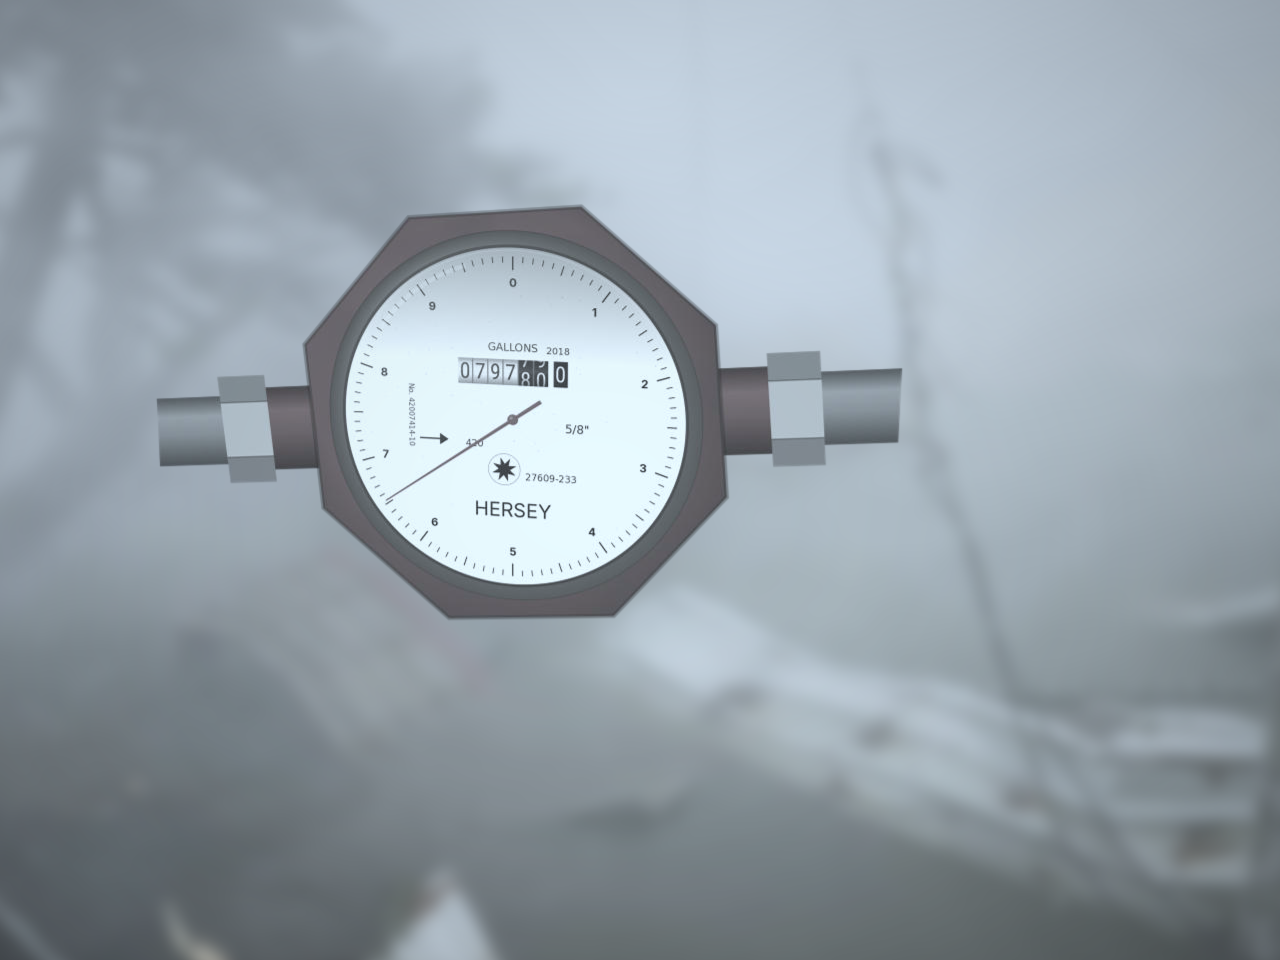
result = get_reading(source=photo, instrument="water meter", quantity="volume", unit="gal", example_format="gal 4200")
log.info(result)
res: gal 797796.5
